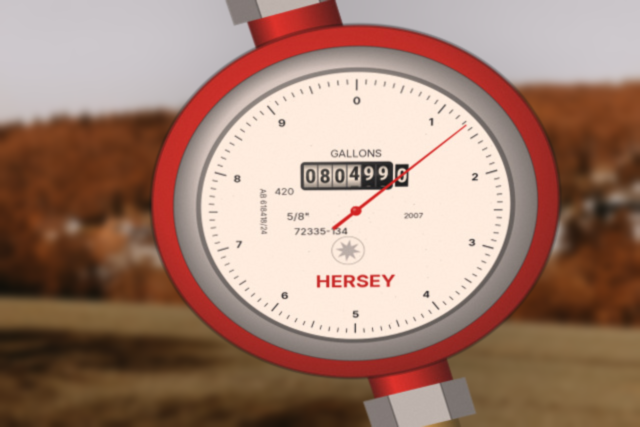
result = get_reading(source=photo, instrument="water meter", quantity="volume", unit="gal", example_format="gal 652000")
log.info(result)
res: gal 804991.3
